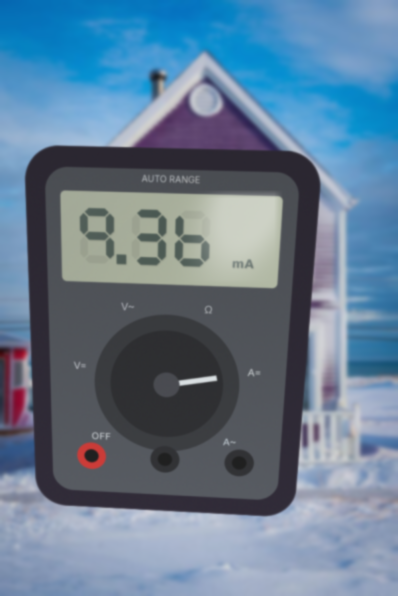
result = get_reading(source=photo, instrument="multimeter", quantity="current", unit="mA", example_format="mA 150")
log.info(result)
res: mA 9.36
